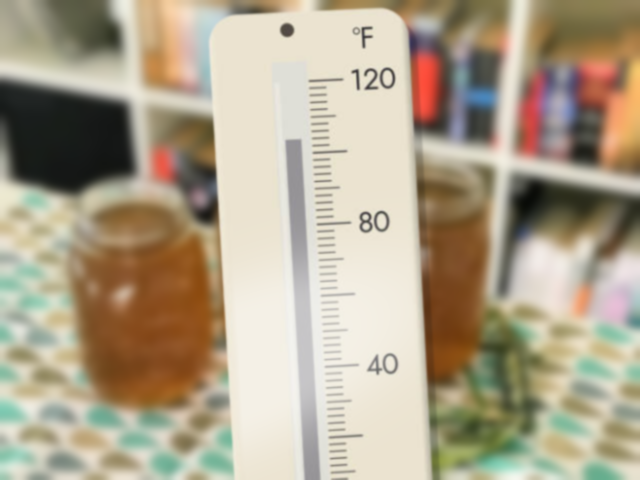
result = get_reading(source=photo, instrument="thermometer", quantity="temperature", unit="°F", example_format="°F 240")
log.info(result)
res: °F 104
